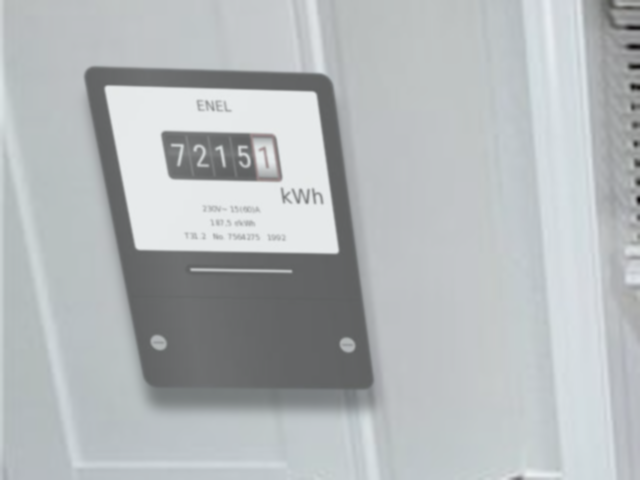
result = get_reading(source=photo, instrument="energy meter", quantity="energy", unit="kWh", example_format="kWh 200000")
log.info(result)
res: kWh 7215.1
